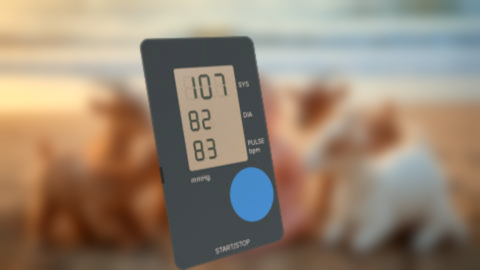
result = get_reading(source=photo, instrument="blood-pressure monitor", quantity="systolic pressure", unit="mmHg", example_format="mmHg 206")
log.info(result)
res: mmHg 107
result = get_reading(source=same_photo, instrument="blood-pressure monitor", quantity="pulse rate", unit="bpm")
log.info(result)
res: bpm 83
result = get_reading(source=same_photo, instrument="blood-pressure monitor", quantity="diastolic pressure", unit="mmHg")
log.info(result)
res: mmHg 82
